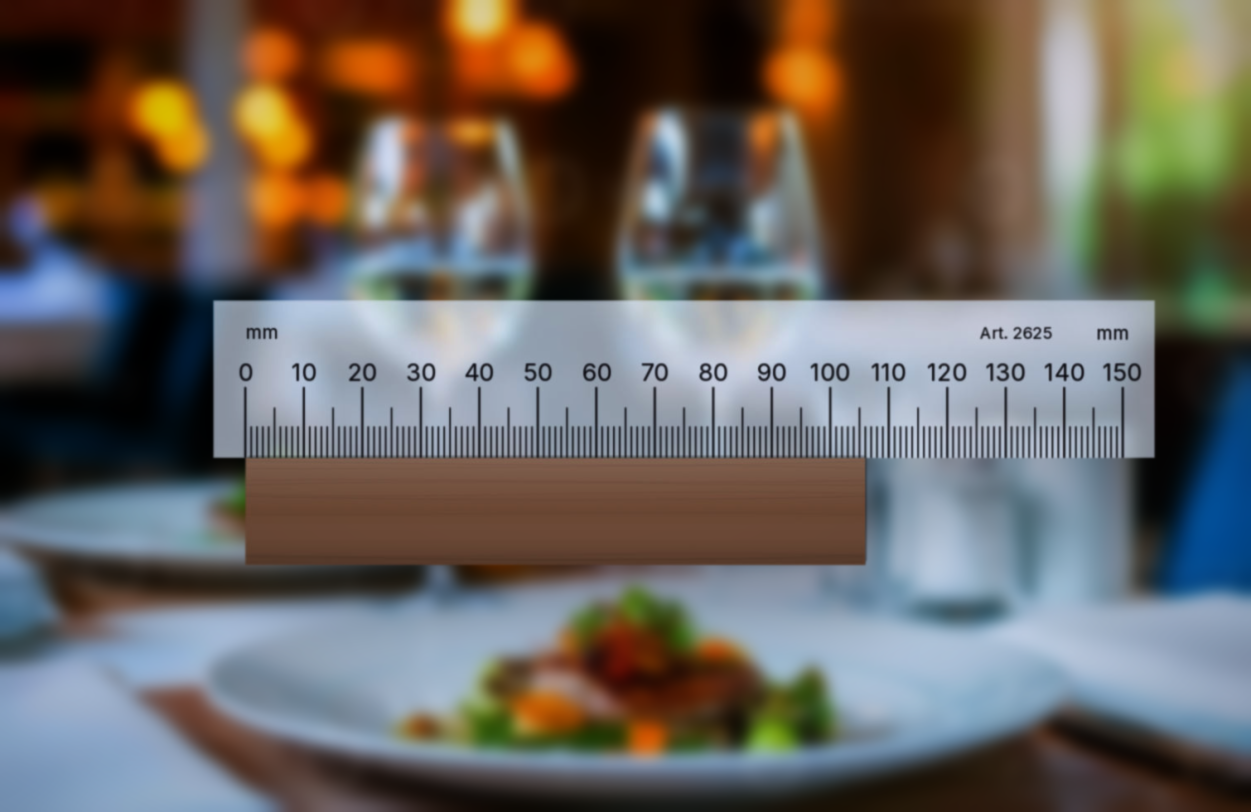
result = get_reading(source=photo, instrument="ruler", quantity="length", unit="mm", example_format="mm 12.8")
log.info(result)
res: mm 106
